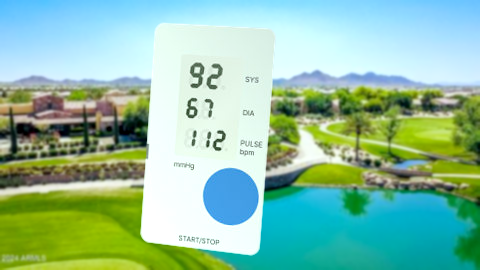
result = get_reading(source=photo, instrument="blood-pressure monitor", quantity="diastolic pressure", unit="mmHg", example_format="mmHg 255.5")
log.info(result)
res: mmHg 67
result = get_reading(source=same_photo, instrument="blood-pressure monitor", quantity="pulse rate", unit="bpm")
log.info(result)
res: bpm 112
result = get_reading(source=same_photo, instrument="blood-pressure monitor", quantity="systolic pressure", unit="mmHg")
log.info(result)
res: mmHg 92
